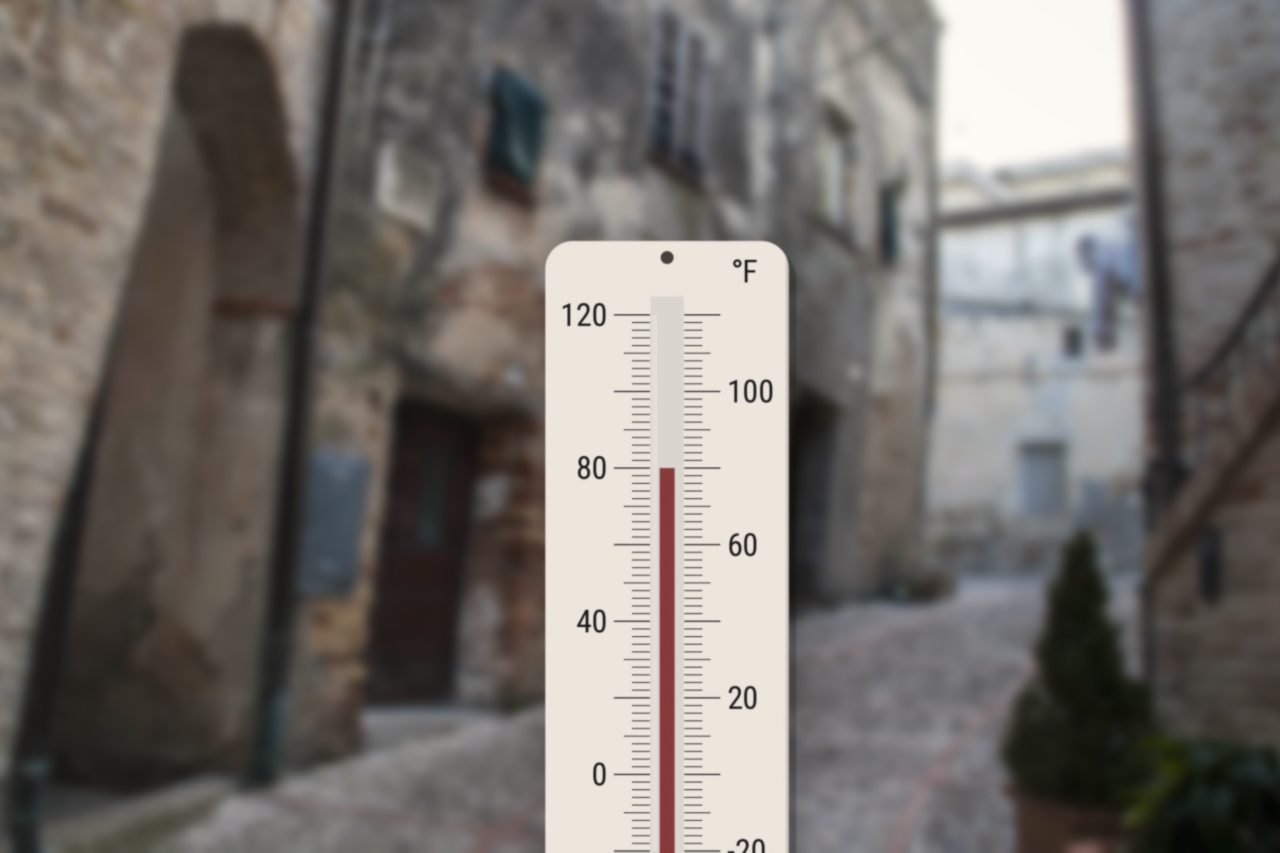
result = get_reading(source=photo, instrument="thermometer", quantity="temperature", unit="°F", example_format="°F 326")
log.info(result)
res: °F 80
